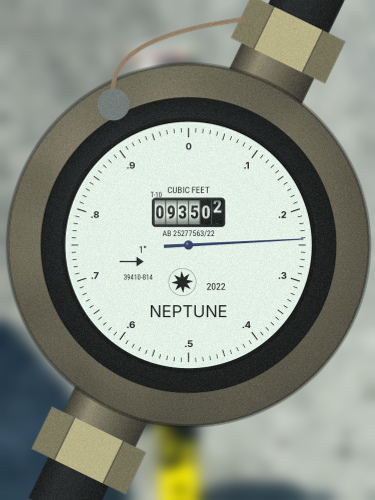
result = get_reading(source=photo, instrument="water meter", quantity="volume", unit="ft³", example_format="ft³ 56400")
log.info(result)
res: ft³ 93502.24
